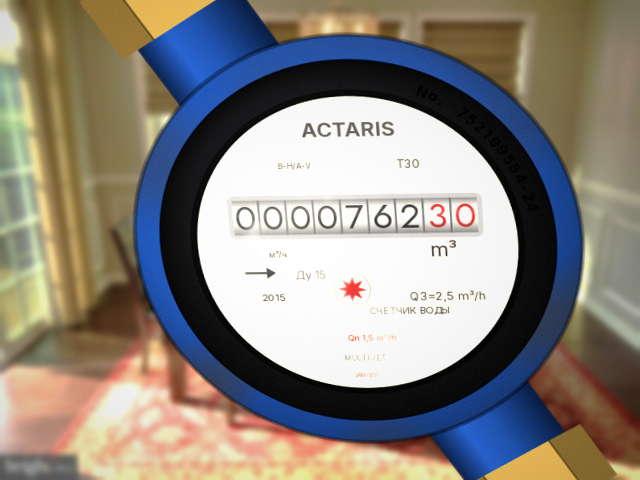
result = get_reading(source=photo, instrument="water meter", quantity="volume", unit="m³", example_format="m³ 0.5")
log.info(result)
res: m³ 762.30
